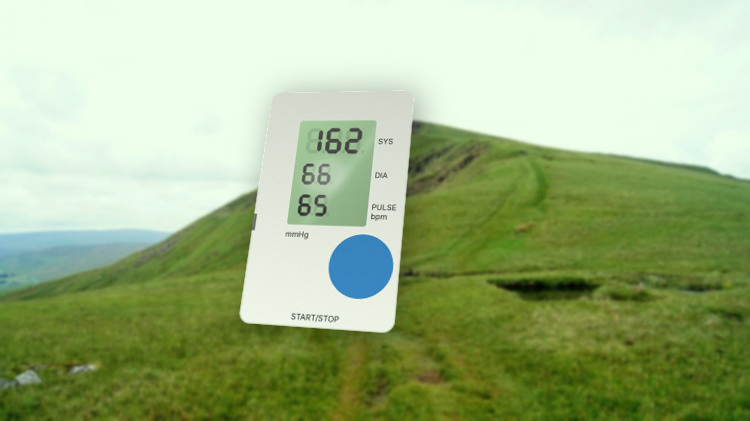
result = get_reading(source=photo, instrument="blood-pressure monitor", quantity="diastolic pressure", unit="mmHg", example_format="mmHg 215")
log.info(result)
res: mmHg 66
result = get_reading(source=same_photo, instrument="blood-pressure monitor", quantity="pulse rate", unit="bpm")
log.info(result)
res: bpm 65
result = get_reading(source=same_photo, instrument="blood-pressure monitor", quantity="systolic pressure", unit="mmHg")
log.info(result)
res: mmHg 162
